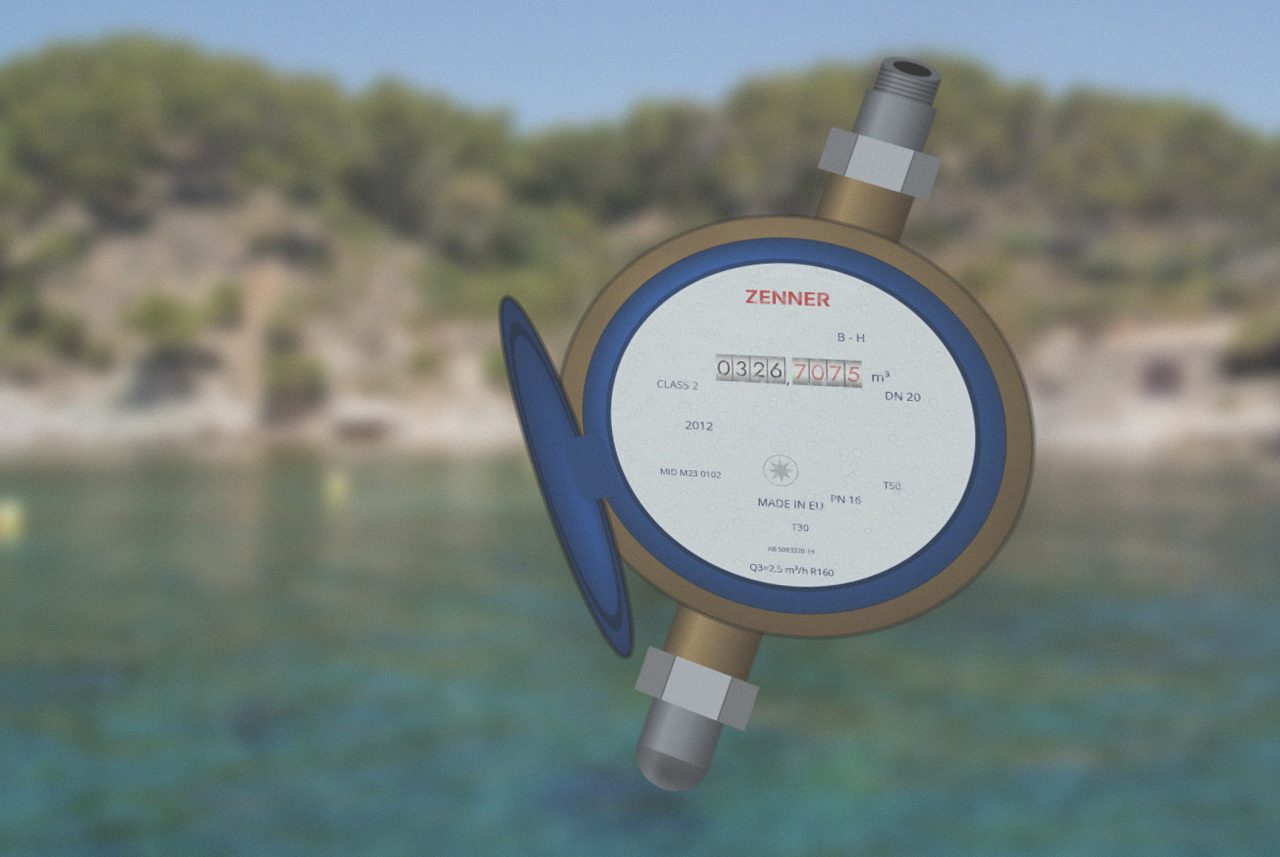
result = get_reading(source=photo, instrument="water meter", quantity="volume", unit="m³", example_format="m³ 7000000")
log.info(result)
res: m³ 326.7075
